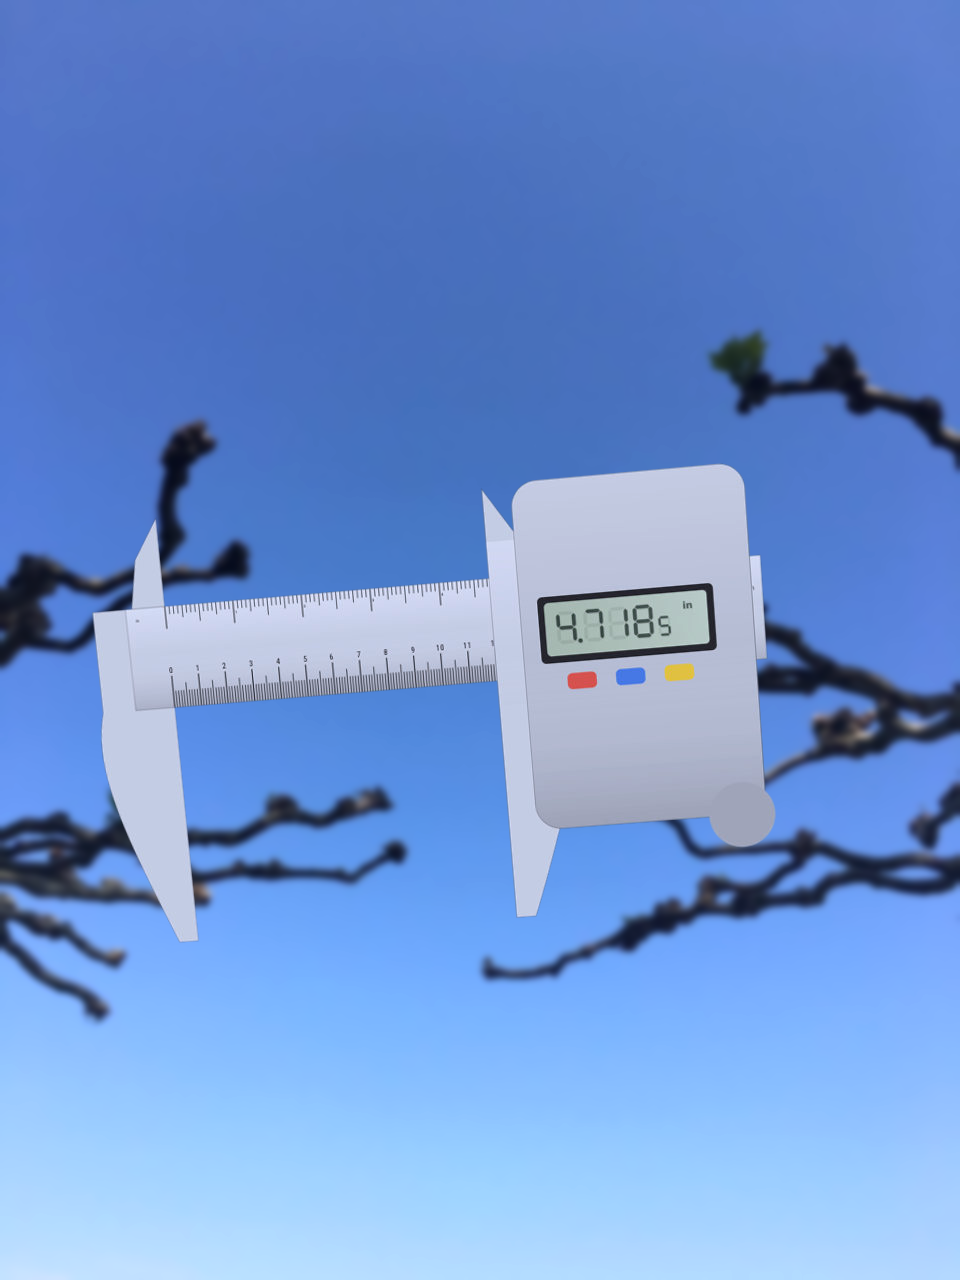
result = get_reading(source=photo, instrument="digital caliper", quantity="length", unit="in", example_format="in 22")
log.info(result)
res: in 4.7185
